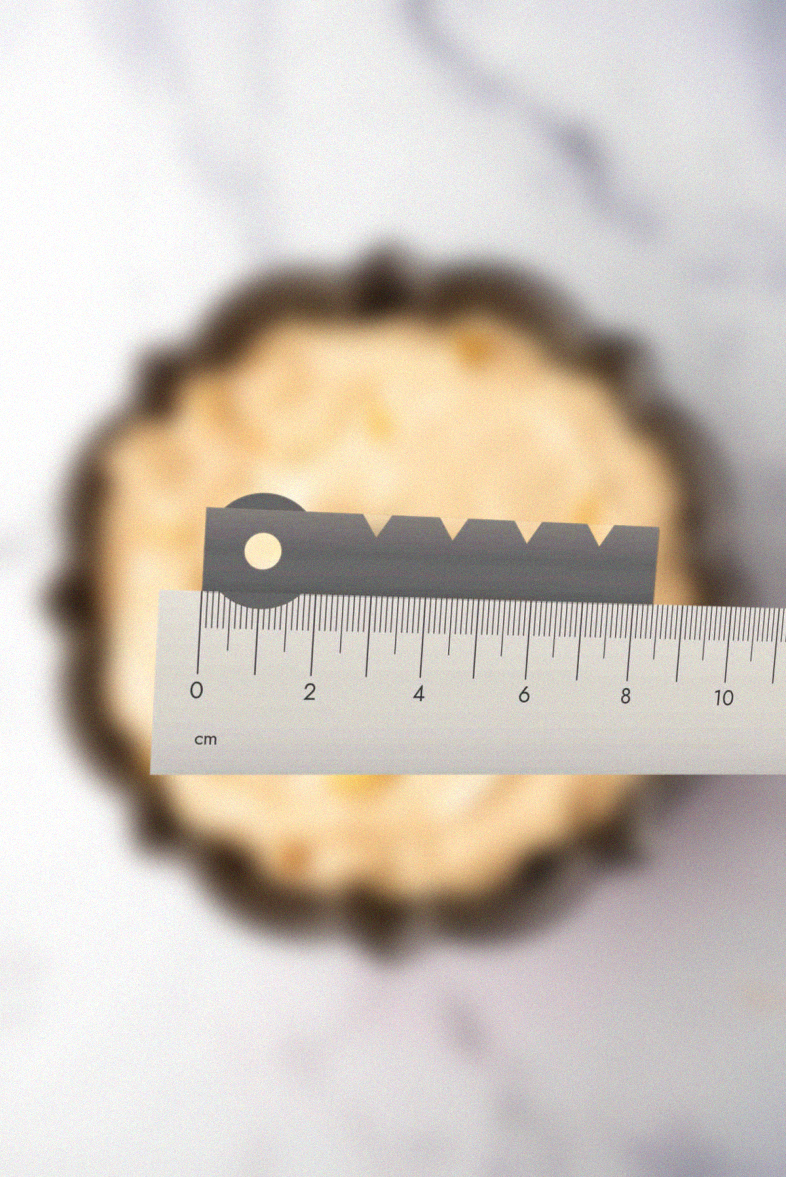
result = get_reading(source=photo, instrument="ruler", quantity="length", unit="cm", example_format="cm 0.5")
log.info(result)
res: cm 8.4
